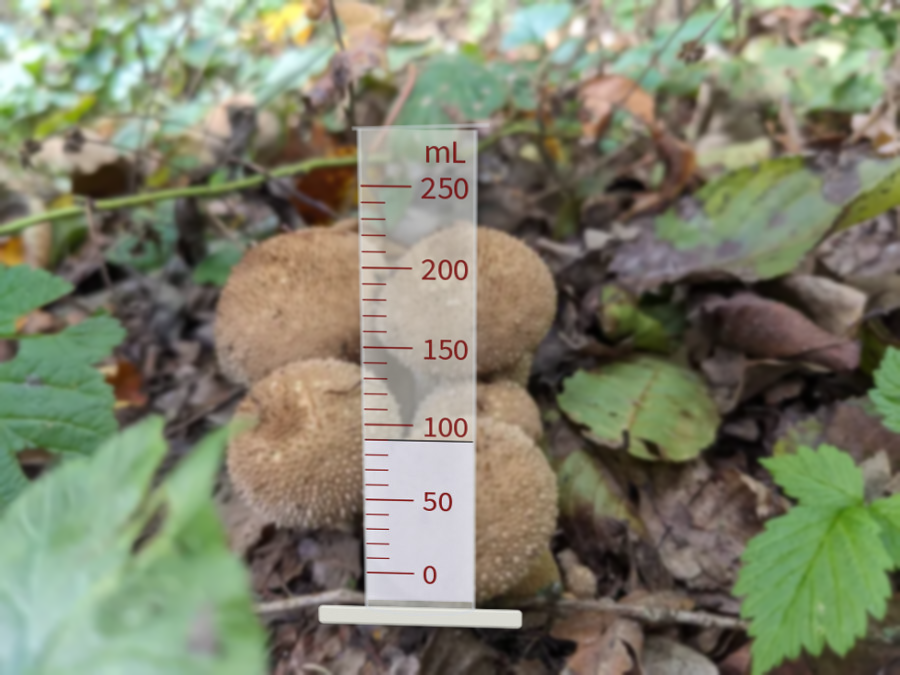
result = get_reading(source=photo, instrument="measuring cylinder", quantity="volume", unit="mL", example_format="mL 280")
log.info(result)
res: mL 90
